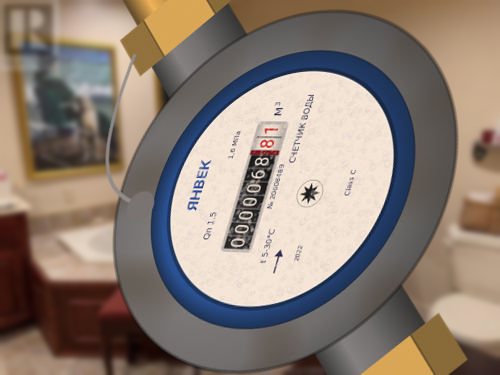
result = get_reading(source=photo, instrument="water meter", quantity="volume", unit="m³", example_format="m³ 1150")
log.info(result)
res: m³ 68.81
